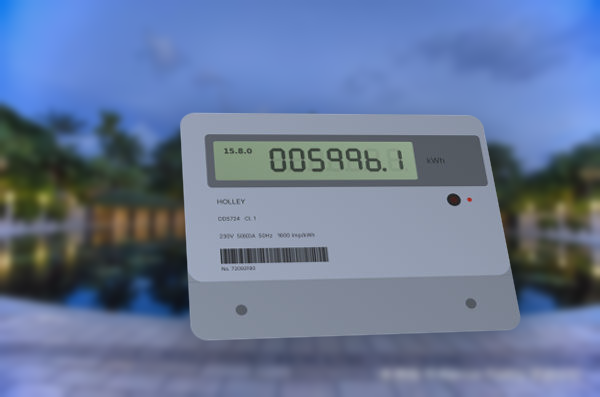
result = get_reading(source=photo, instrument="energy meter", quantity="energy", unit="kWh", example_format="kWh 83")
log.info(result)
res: kWh 5996.1
